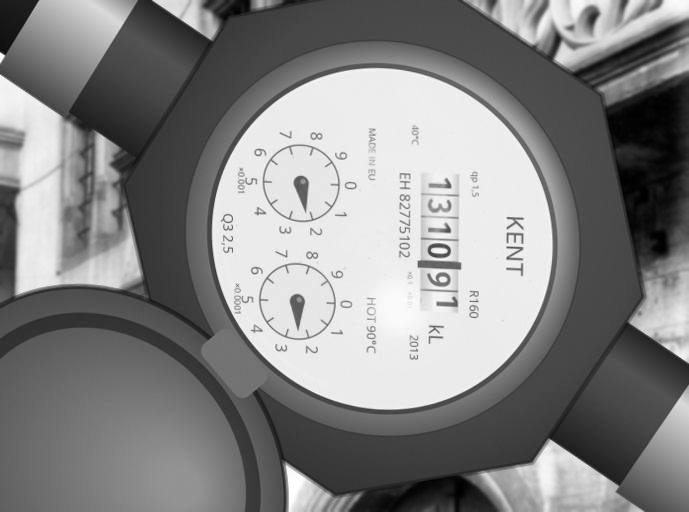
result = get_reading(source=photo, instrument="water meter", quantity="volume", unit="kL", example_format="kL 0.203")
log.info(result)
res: kL 1310.9122
